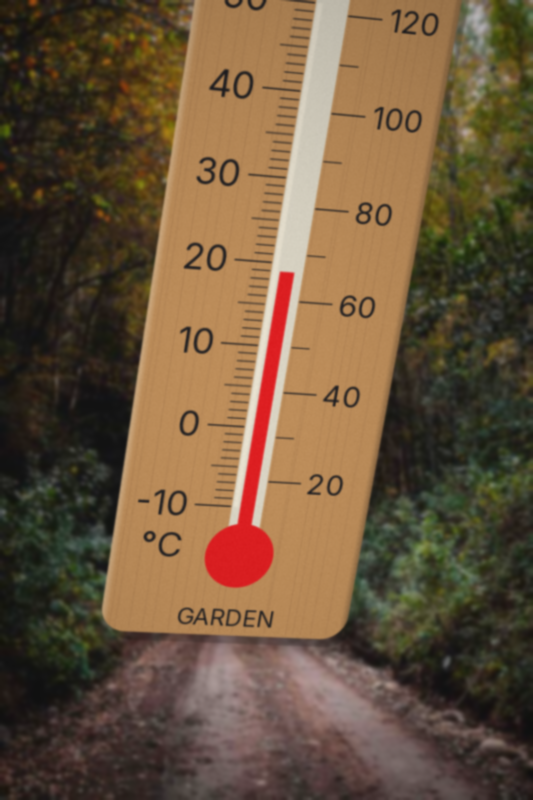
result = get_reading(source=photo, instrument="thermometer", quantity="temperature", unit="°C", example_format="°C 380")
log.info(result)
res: °C 19
